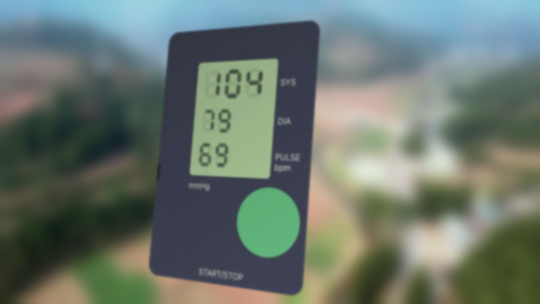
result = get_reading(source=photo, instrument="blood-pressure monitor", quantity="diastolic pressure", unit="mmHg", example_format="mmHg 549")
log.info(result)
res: mmHg 79
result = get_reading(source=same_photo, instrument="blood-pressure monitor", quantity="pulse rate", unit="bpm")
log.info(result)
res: bpm 69
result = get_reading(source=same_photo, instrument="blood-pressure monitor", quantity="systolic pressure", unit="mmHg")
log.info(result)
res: mmHg 104
